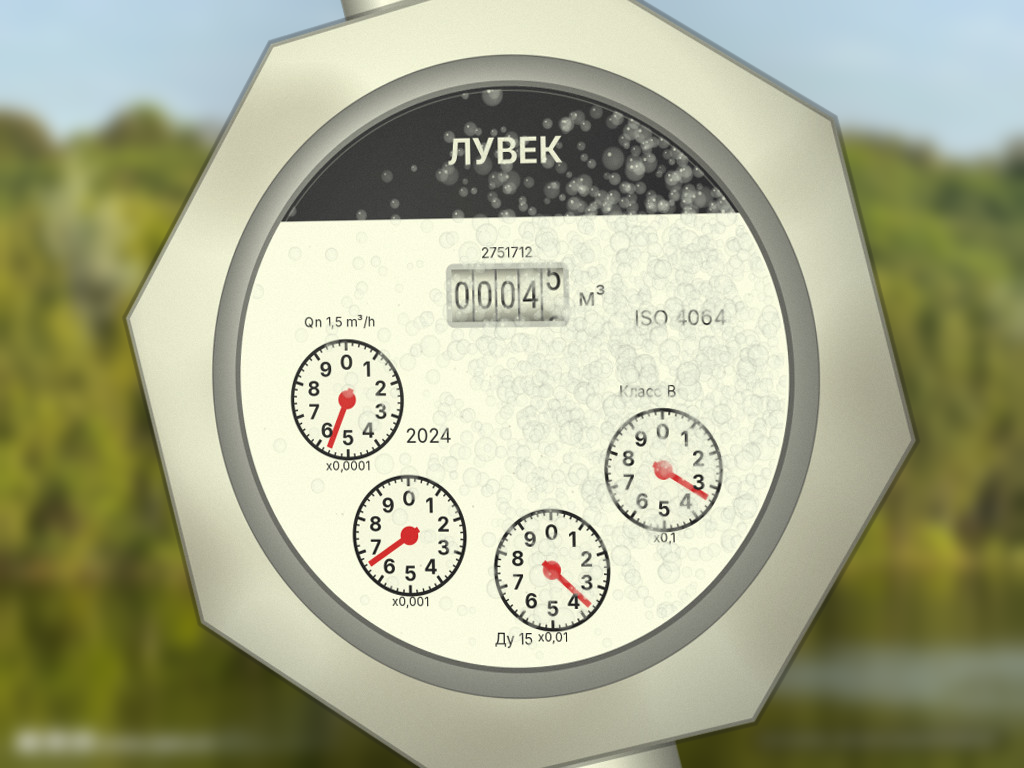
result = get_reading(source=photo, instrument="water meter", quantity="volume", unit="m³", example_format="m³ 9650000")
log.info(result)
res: m³ 45.3365
